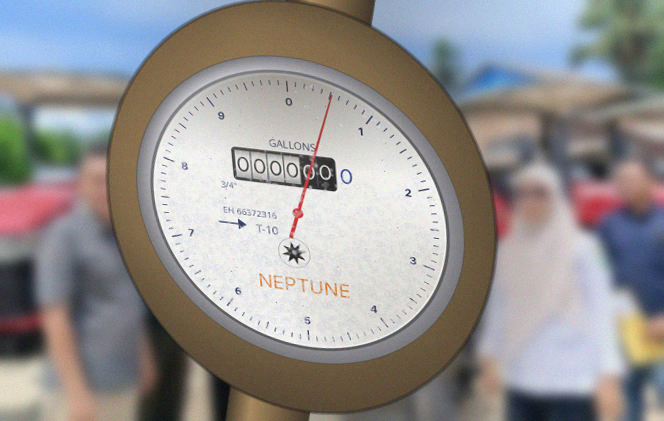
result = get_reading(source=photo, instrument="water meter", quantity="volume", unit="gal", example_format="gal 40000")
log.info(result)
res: gal 0.5
